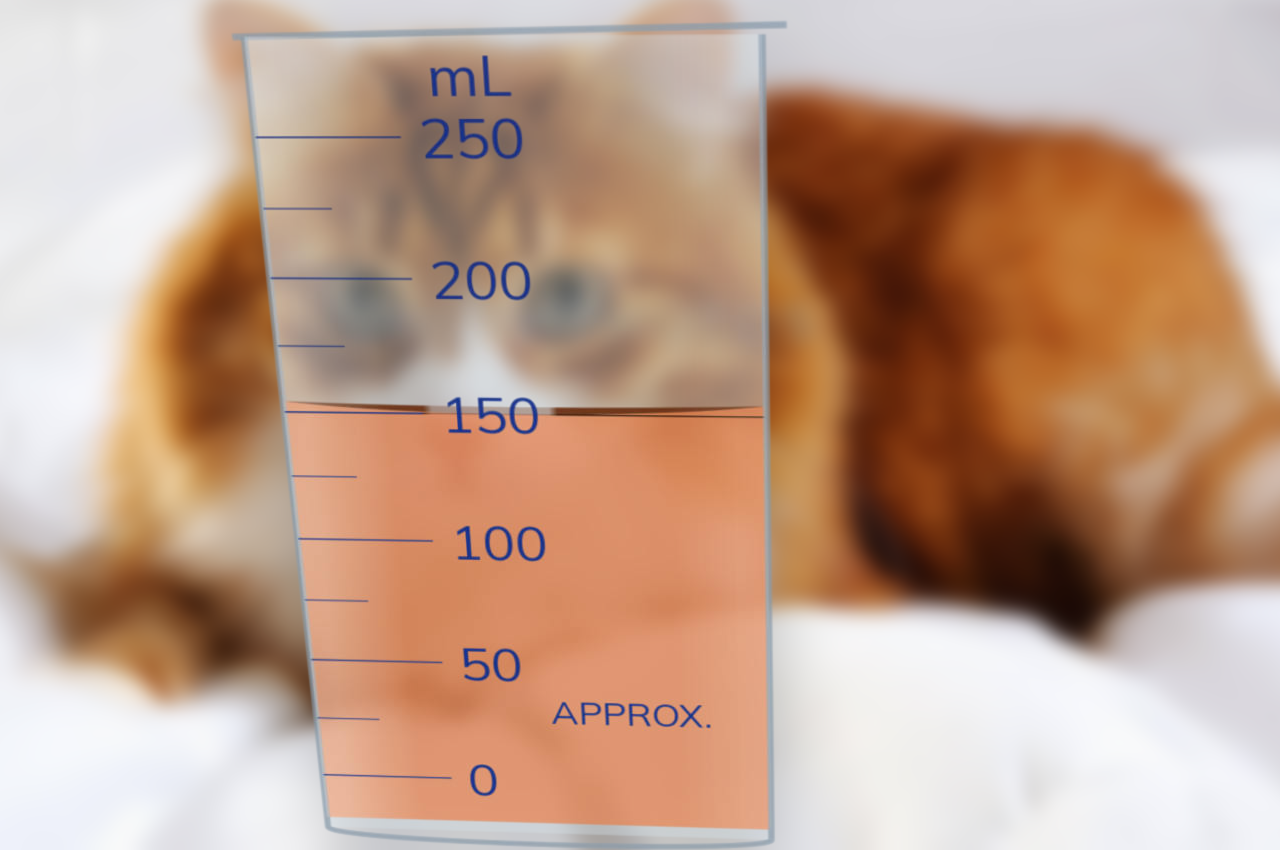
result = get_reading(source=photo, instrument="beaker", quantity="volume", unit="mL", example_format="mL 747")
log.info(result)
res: mL 150
